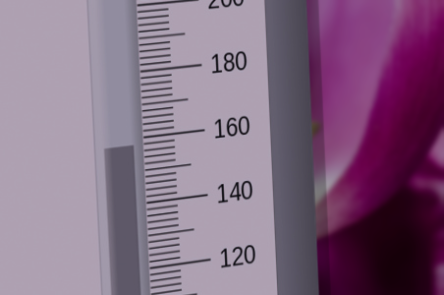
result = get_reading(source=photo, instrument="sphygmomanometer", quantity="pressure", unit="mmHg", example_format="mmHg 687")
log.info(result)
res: mmHg 158
